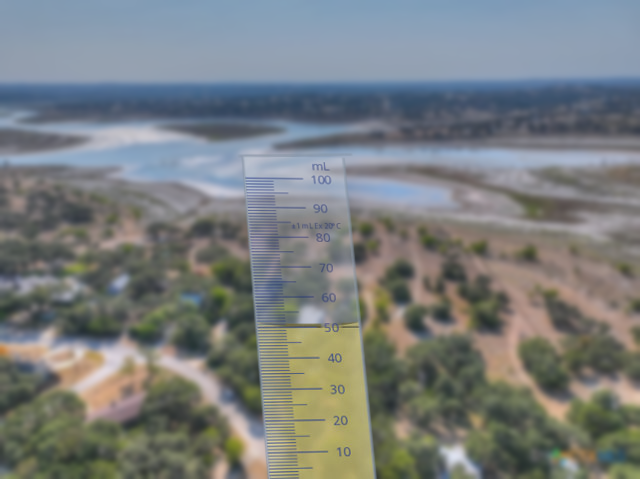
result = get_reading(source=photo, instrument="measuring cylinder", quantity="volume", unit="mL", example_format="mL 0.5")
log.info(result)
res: mL 50
